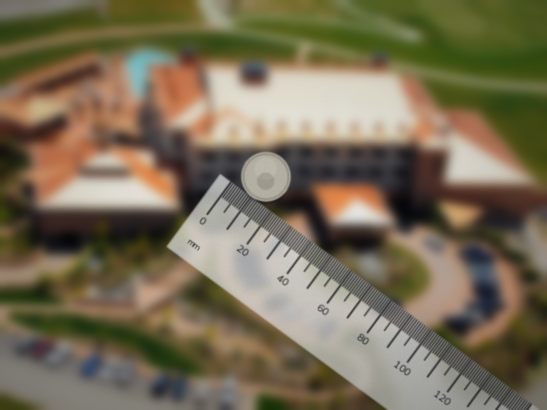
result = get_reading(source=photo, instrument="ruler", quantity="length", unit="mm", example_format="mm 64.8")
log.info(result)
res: mm 20
